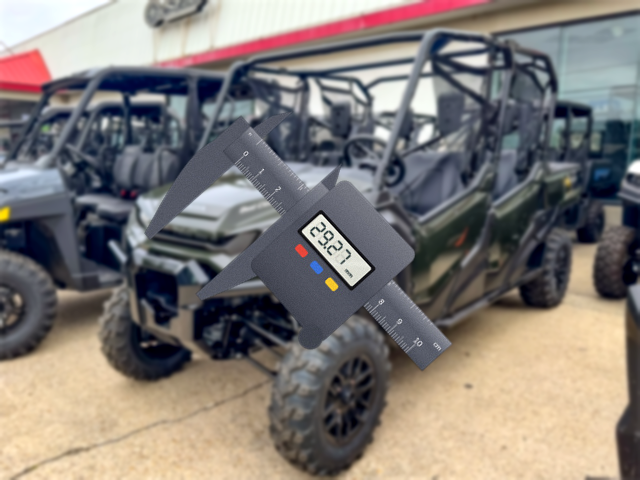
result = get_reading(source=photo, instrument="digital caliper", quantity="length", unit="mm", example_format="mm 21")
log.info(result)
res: mm 29.27
